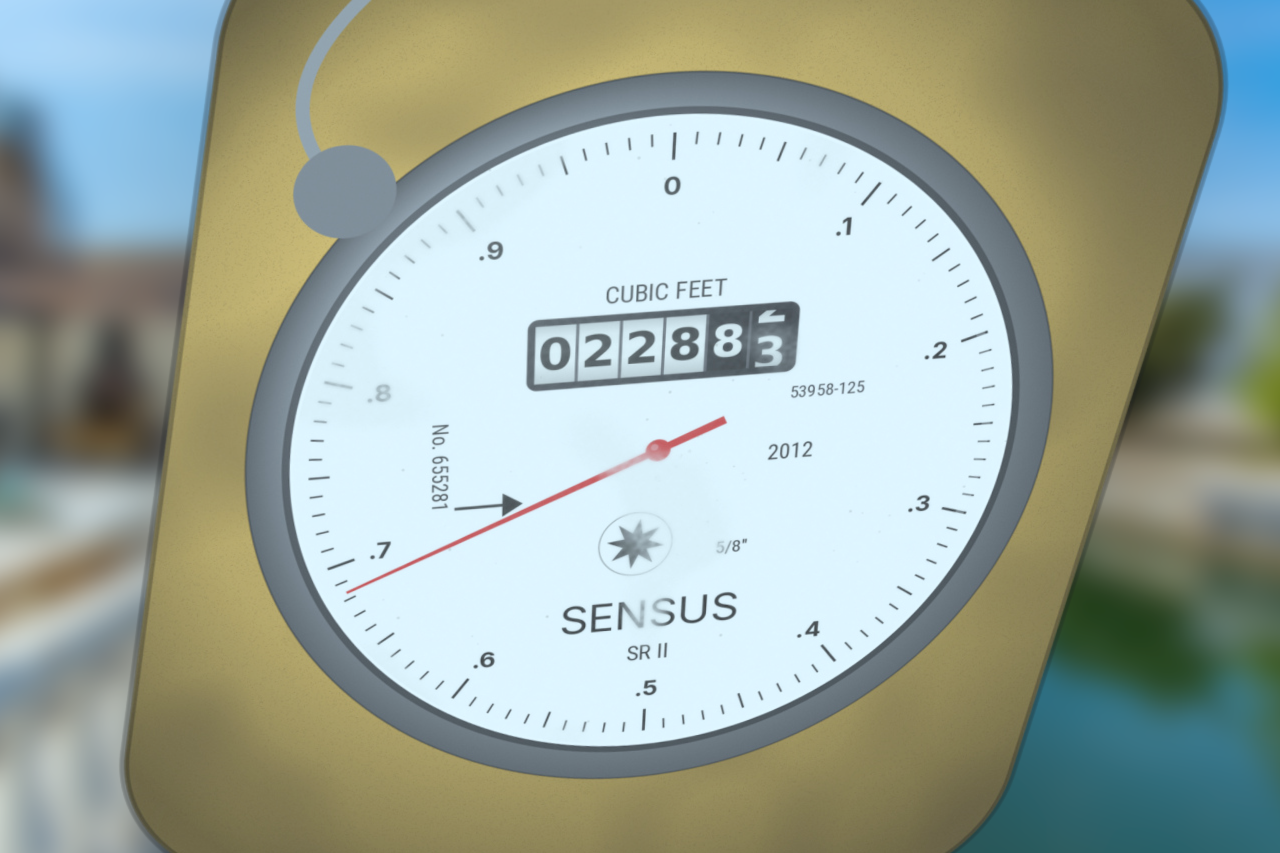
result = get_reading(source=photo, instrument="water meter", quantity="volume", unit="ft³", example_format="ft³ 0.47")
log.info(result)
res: ft³ 22882.68
